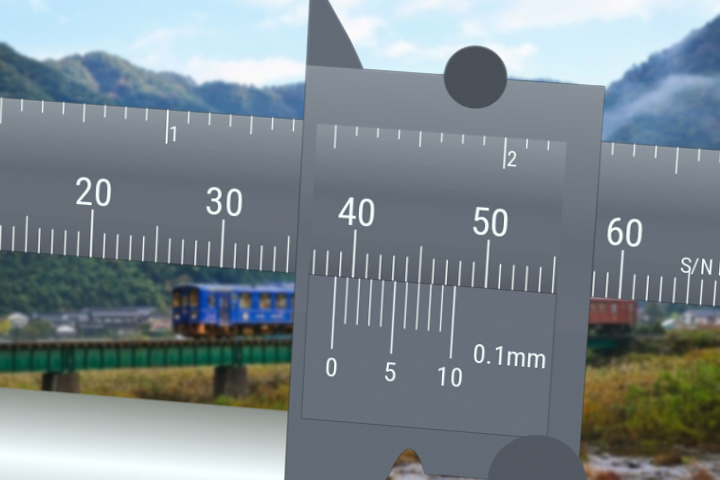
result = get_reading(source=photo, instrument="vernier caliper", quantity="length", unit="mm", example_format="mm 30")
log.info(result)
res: mm 38.7
